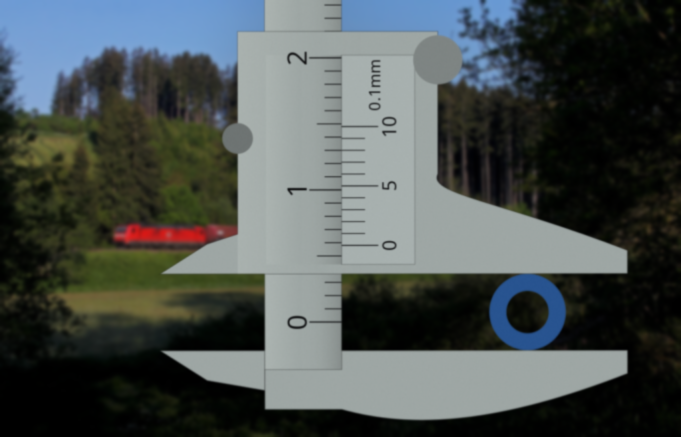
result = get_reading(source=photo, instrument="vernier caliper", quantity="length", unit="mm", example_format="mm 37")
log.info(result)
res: mm 5.8
